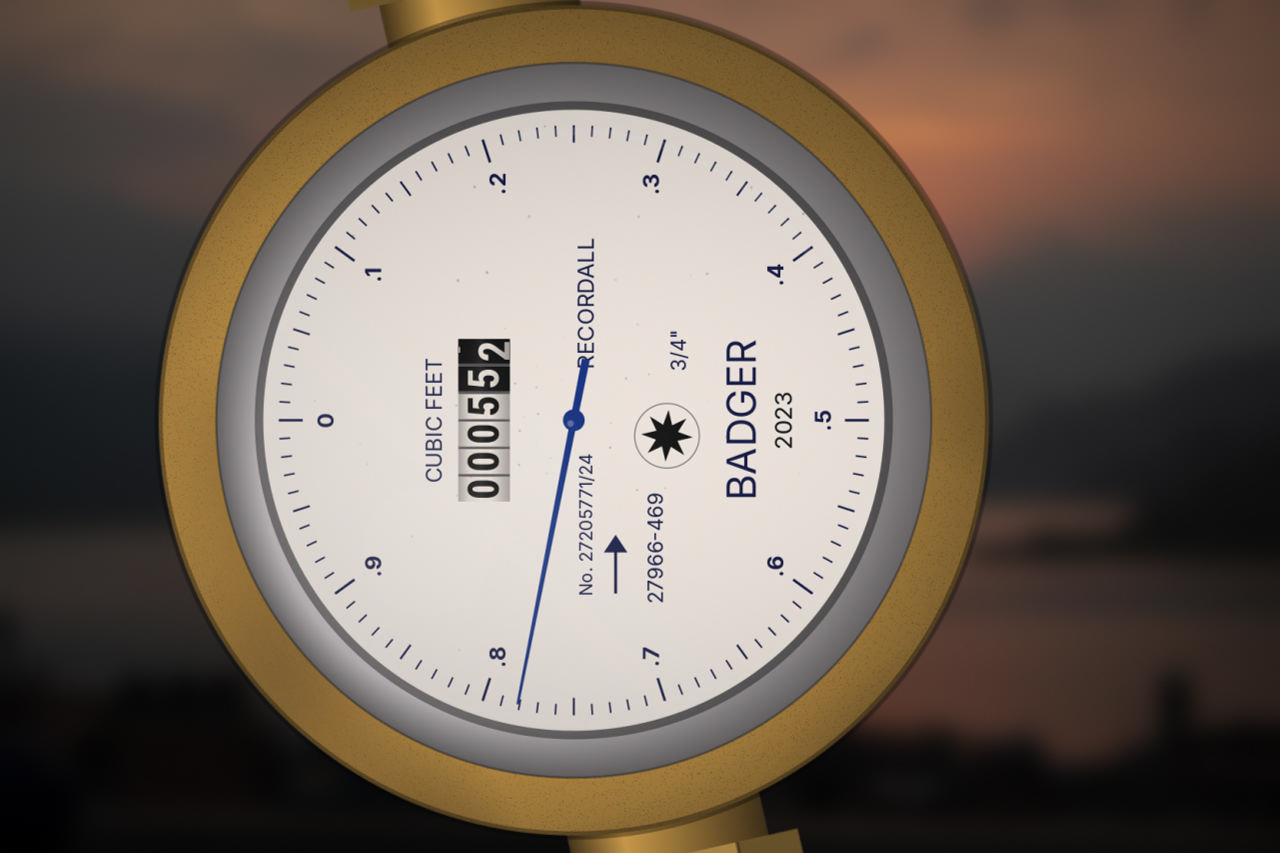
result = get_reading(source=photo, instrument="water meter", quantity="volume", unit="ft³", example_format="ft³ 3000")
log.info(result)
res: ft³ 551.78
